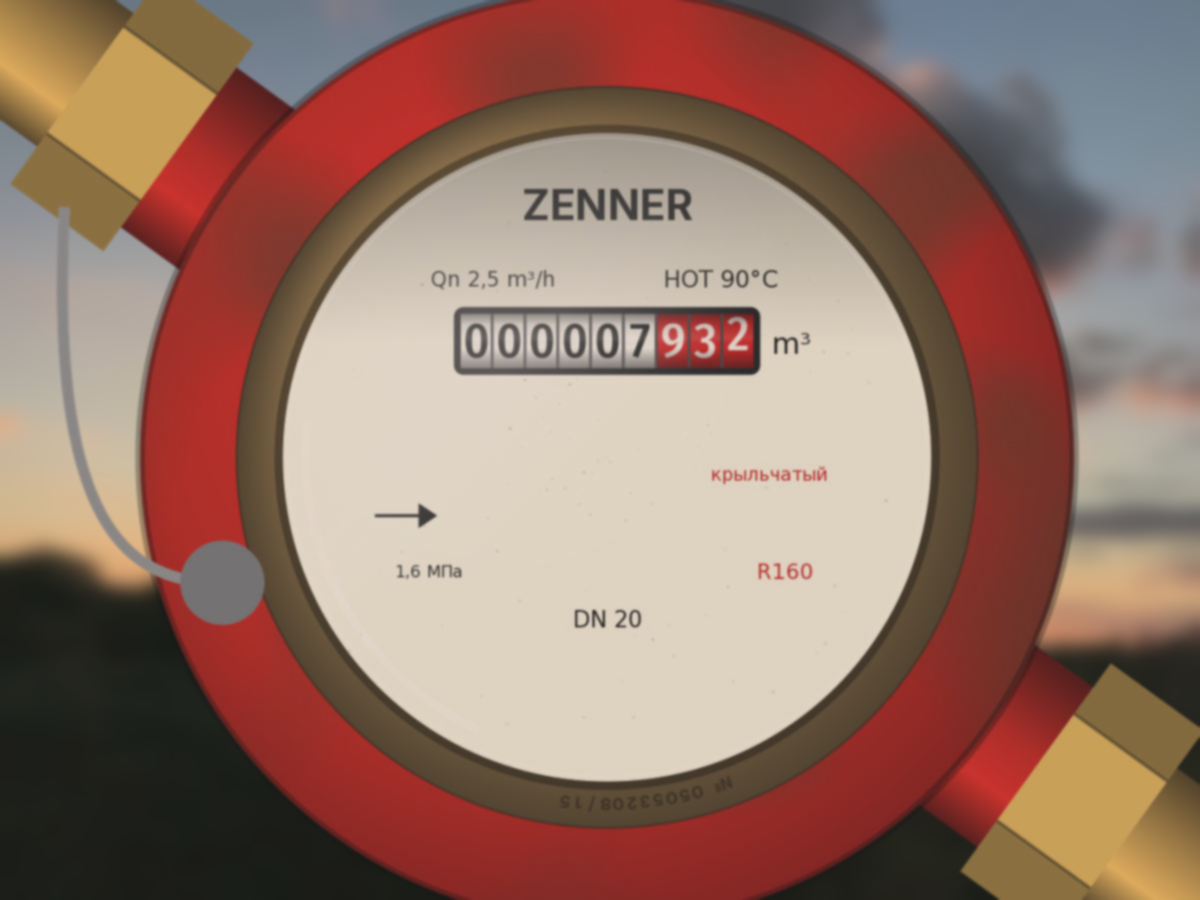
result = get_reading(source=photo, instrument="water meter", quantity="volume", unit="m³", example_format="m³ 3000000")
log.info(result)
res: m³ 7.932
